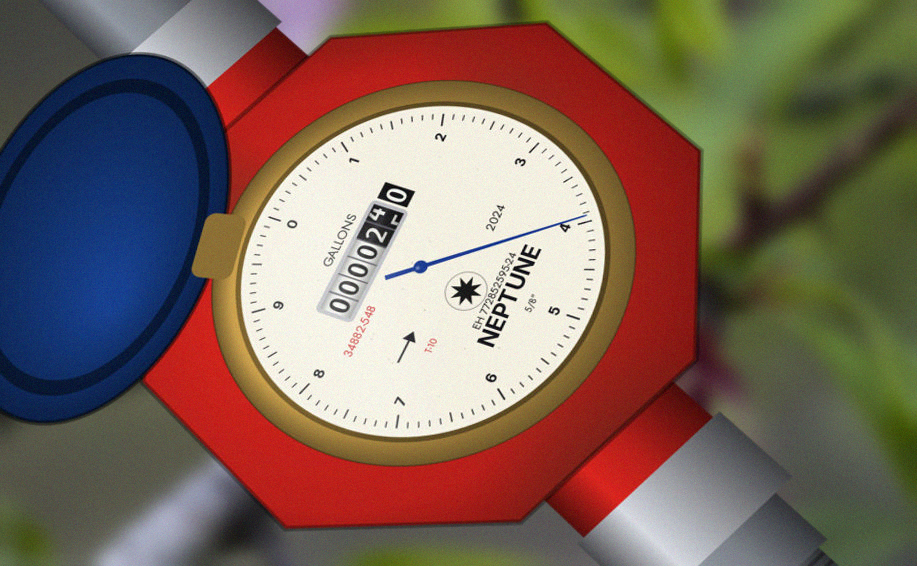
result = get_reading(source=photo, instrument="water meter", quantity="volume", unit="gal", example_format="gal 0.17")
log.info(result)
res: gal 243.9
